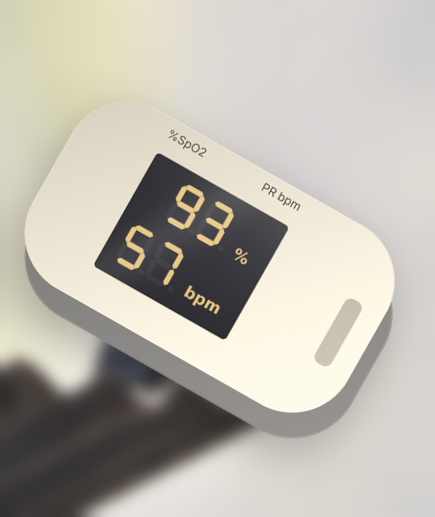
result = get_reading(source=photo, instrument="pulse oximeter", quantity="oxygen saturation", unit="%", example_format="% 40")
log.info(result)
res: % 93
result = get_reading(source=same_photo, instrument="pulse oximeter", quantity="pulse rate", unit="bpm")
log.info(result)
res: bpm 57
